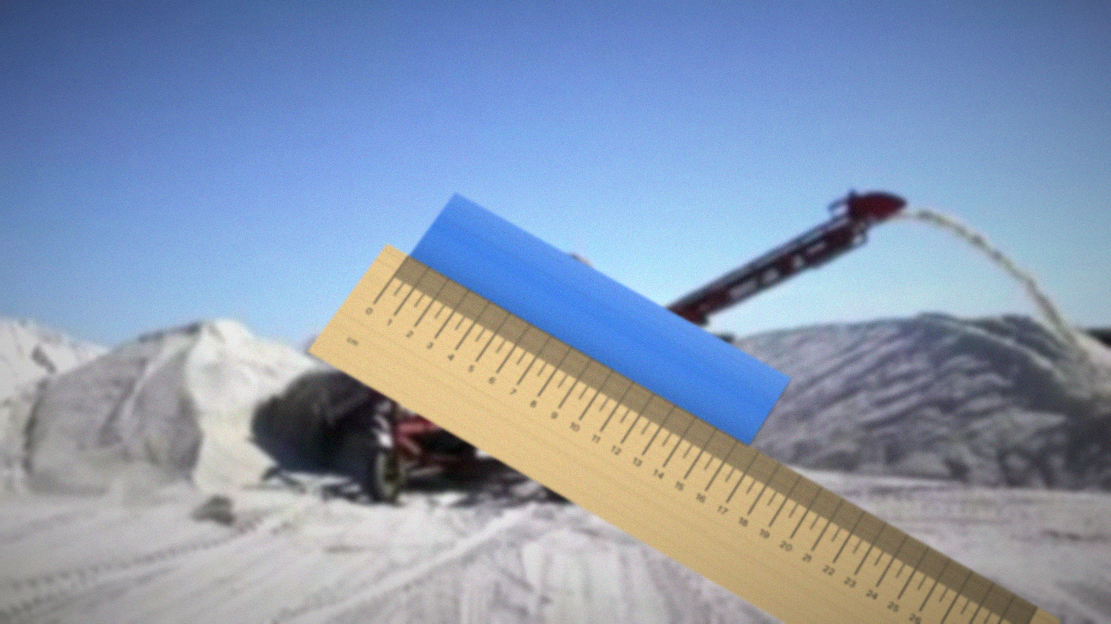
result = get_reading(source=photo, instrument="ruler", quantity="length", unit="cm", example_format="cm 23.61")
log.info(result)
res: cm 16.5
